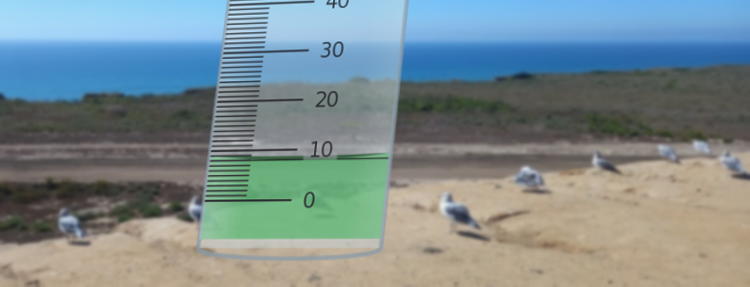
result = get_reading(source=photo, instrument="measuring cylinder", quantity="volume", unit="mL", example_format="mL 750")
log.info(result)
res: mL 8
